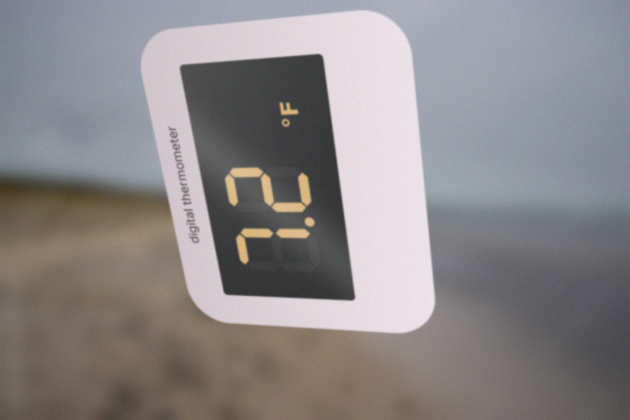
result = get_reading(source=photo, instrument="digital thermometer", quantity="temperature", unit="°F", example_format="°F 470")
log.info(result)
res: °F 7.2
